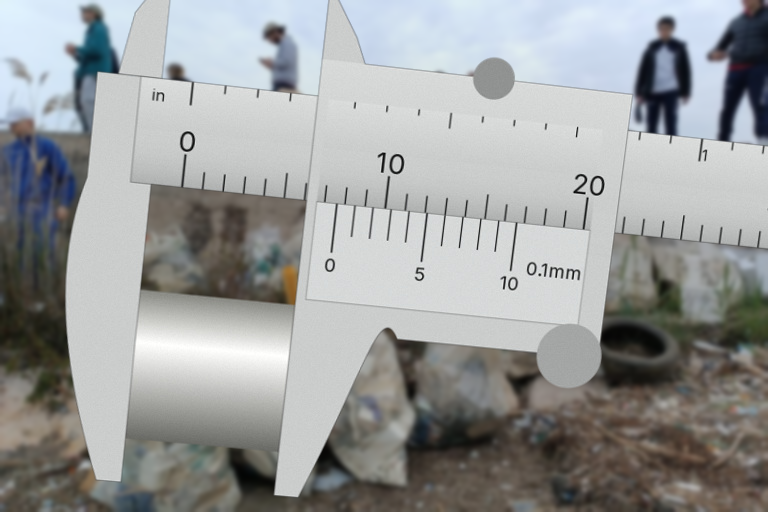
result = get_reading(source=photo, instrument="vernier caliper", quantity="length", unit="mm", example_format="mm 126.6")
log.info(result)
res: mm 7.6
